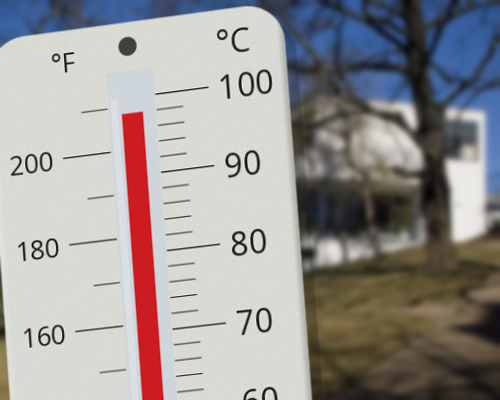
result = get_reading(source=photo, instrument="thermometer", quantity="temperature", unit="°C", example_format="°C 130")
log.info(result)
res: °C 98
